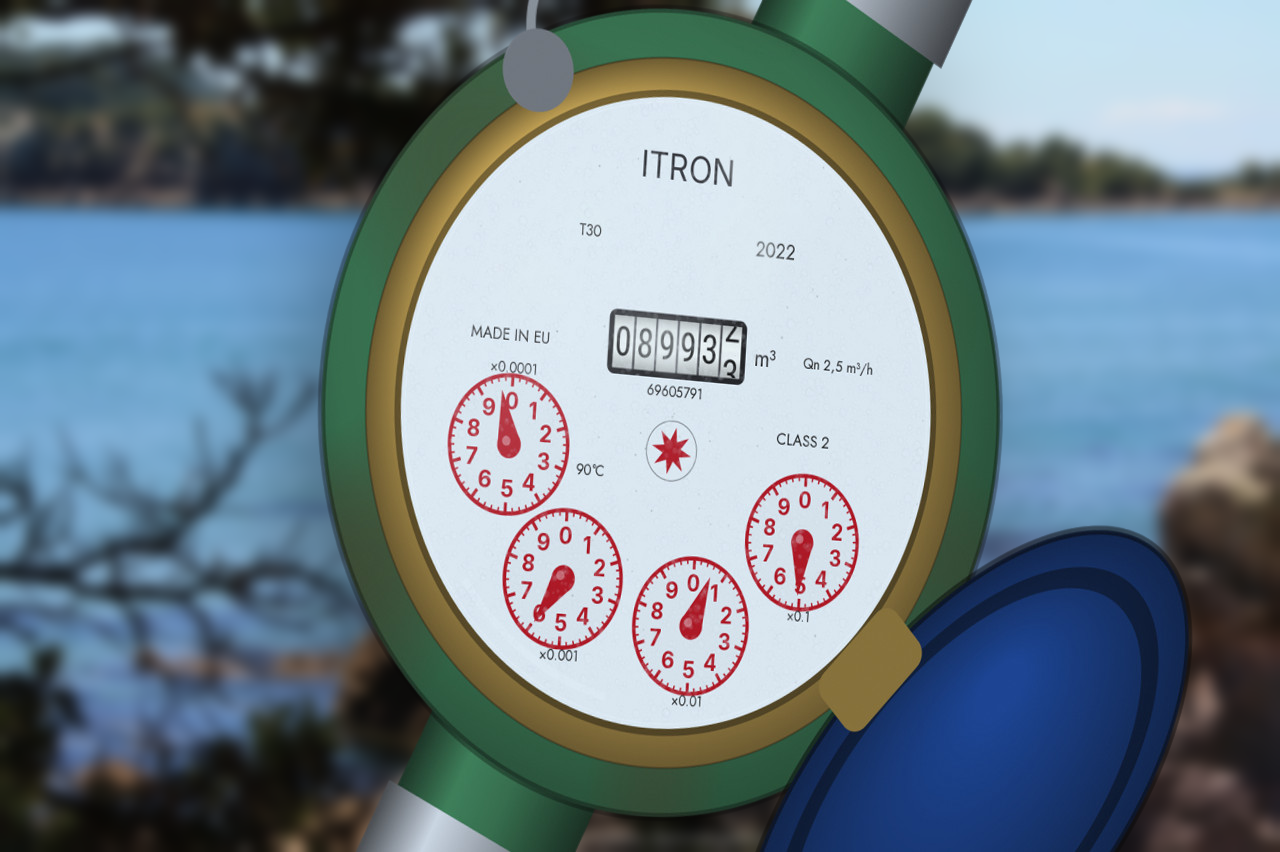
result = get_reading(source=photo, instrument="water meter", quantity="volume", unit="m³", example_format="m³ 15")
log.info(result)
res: m³ 89932.5059
